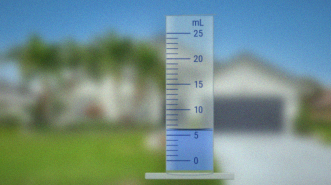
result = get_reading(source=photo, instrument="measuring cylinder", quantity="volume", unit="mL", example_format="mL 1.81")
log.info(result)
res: mL 6
